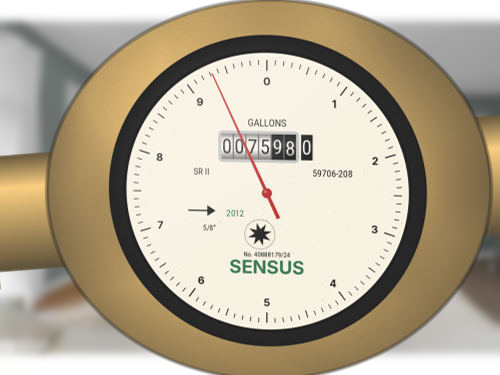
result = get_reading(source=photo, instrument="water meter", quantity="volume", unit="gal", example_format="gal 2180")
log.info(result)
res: gal 75979.3
